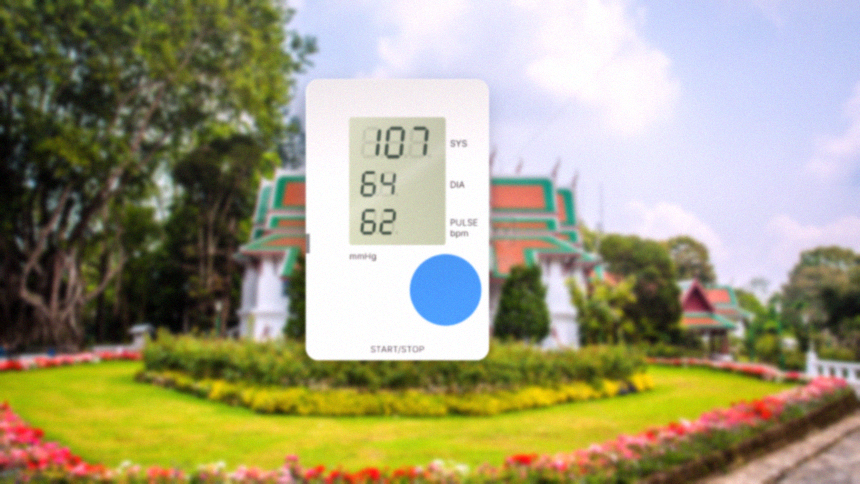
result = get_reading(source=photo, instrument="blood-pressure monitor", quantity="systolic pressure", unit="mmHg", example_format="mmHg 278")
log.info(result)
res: mmHg 107
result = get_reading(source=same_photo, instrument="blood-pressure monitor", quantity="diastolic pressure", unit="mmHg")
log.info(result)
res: mmHg 64
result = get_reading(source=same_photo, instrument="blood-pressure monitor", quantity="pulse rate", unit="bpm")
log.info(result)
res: bpm 62
